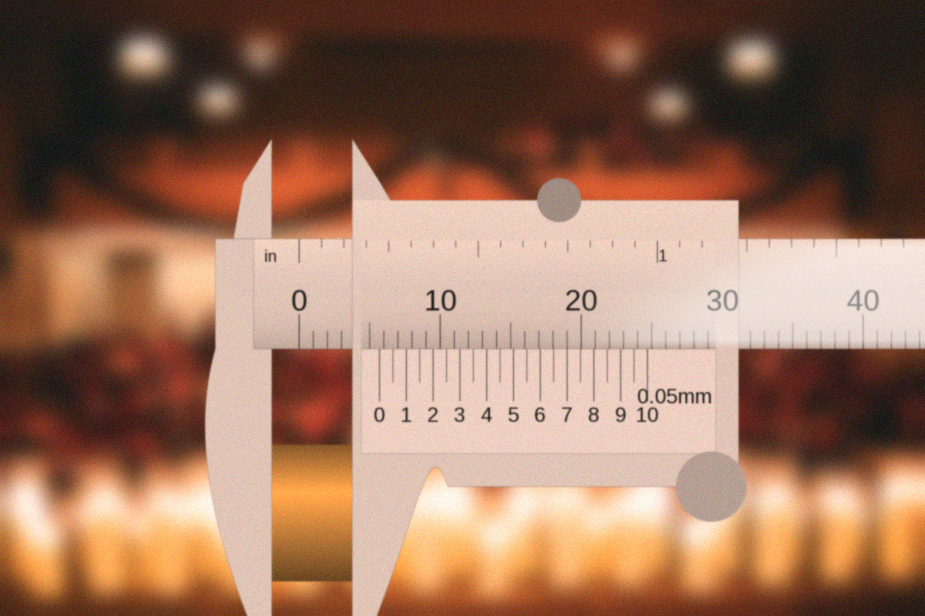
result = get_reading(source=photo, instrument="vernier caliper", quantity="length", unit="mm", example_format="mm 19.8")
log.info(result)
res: mm 5.7
